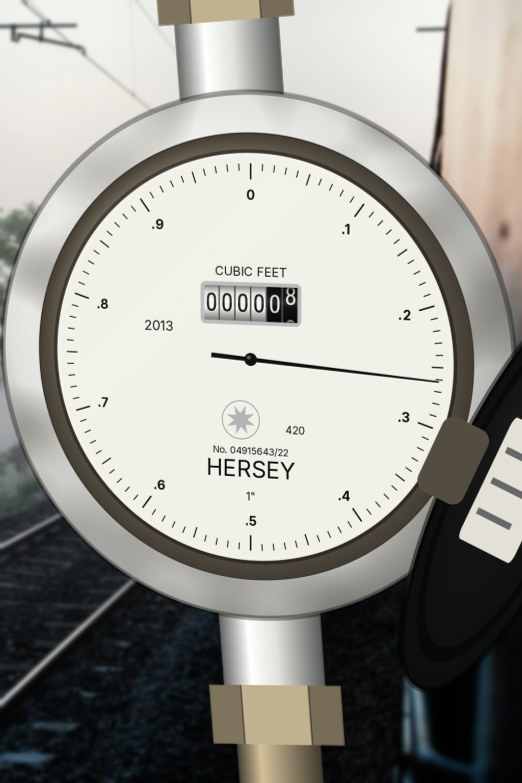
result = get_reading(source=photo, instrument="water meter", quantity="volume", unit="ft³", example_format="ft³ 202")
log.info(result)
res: ft³ 8.26
